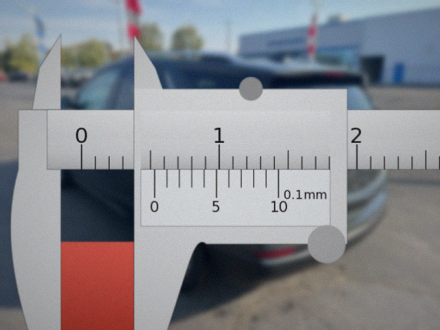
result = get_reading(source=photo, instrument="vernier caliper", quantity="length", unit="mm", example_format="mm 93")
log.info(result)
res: mm 5.3
